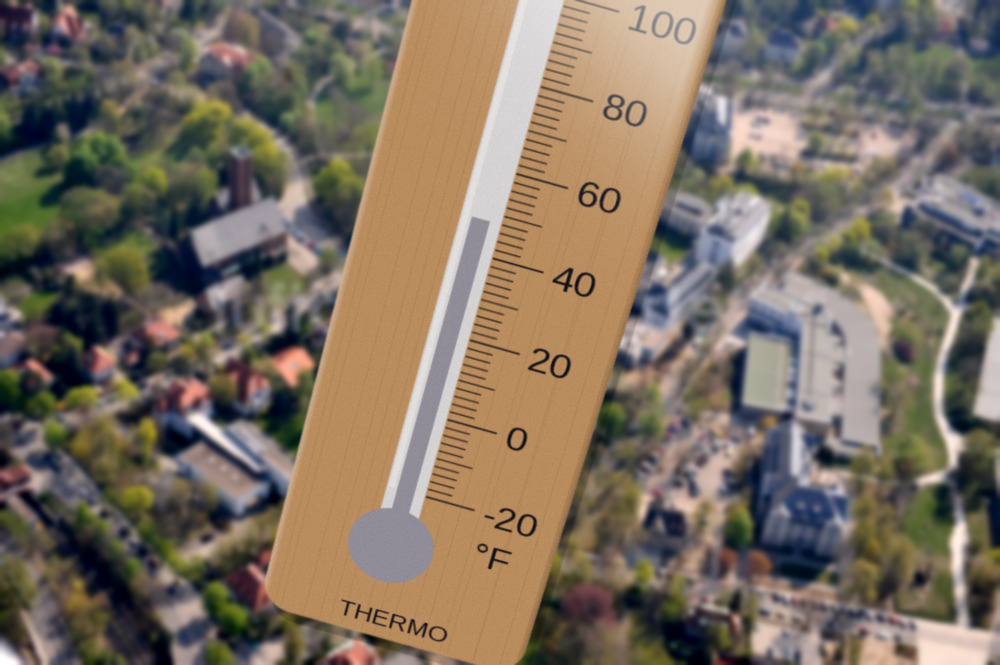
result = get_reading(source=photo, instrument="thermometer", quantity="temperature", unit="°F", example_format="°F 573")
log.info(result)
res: °F 48
